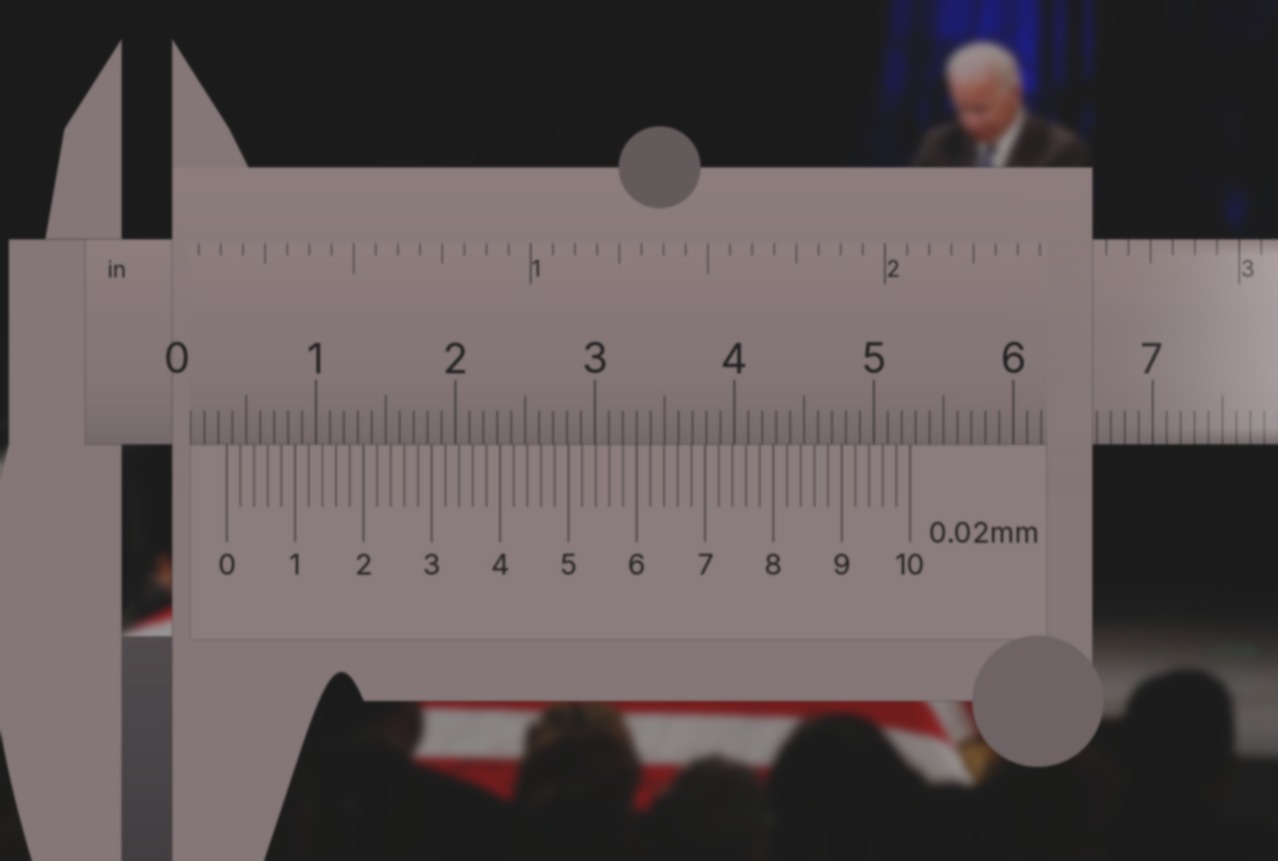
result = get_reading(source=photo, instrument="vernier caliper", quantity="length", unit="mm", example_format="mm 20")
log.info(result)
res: mm 3.6
